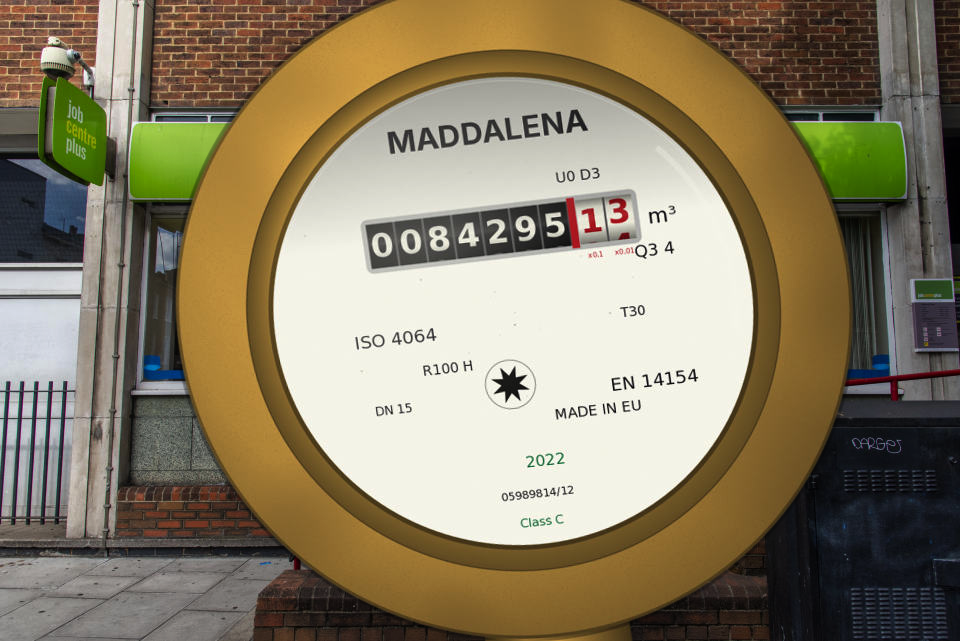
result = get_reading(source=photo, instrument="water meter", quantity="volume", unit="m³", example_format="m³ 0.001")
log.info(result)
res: m³ 84295.13
